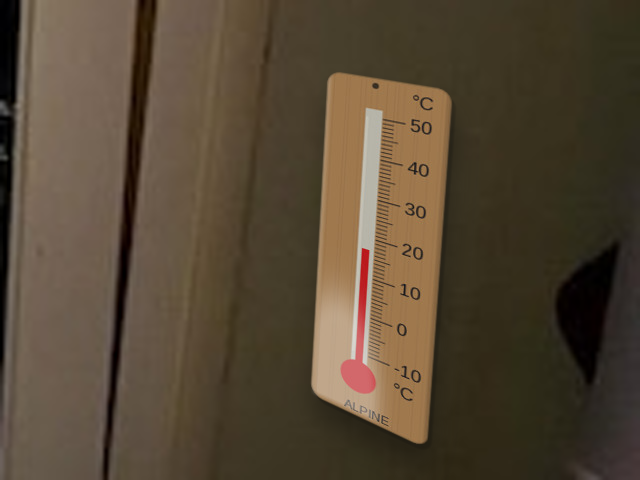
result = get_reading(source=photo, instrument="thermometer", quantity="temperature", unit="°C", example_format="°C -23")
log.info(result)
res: °C 17
